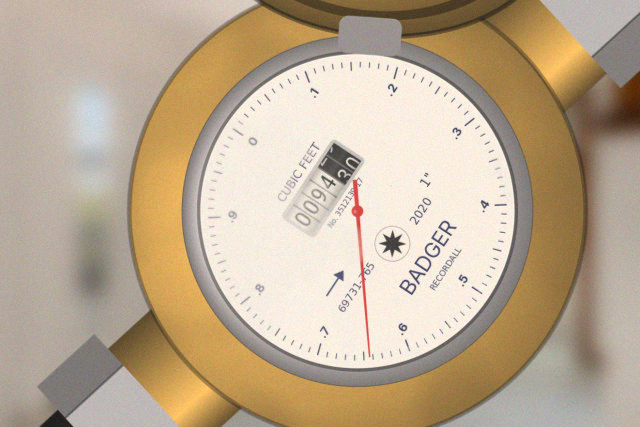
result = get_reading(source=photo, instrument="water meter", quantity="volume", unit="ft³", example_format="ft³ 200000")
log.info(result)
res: ft³ 9429.64
